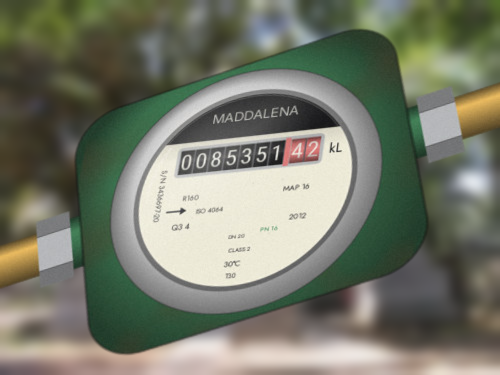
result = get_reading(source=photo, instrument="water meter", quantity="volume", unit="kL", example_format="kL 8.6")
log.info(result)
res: kL 85351.42
